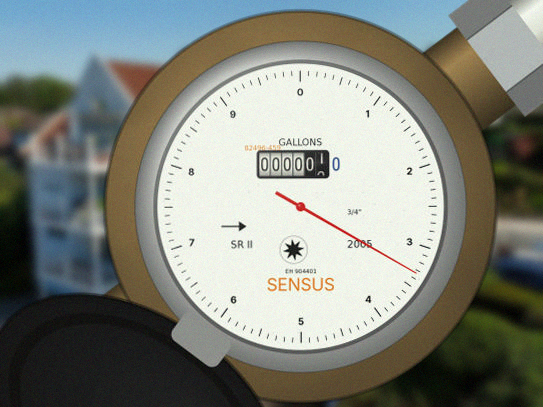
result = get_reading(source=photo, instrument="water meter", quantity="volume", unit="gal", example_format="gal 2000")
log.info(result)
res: gal 13.3
